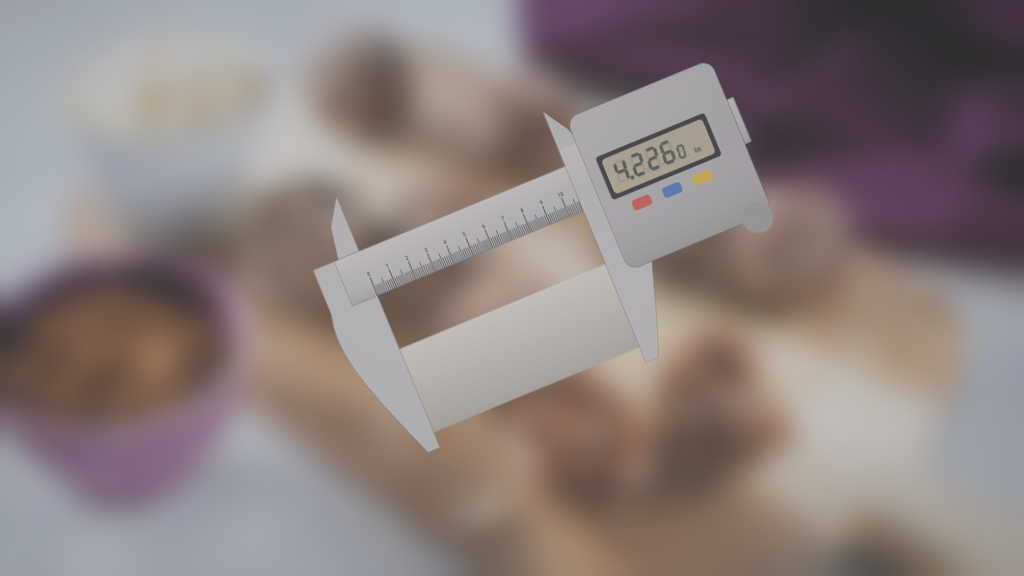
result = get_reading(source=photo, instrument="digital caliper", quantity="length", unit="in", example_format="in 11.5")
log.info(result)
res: in 4.2260
